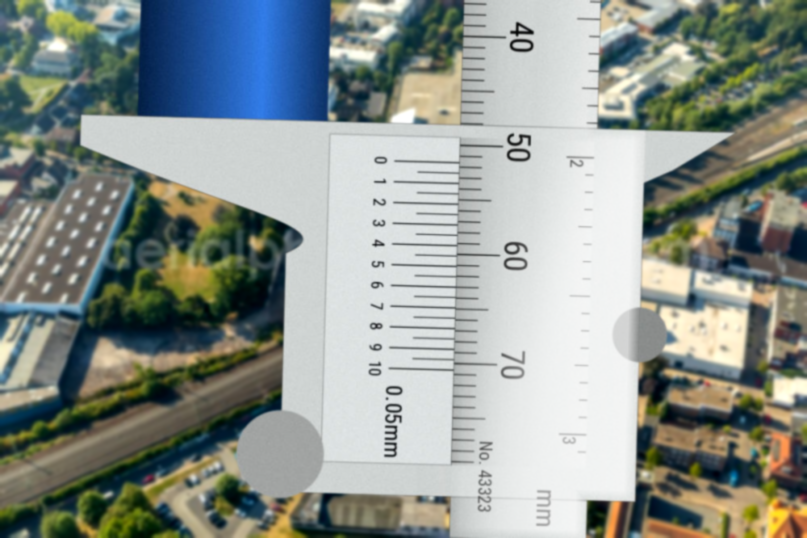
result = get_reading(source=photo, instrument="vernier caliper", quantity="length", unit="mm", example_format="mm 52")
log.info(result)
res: mm 51.6
